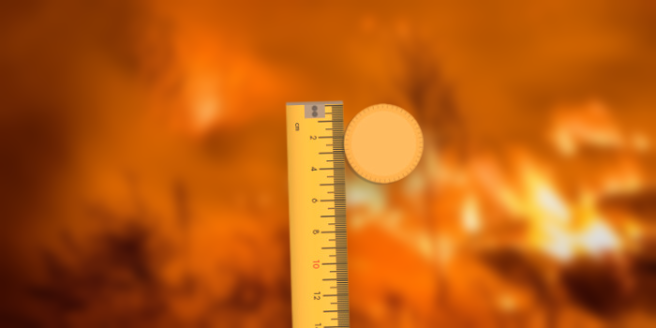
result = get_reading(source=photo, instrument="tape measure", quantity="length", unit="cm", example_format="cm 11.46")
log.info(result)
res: cm 5
